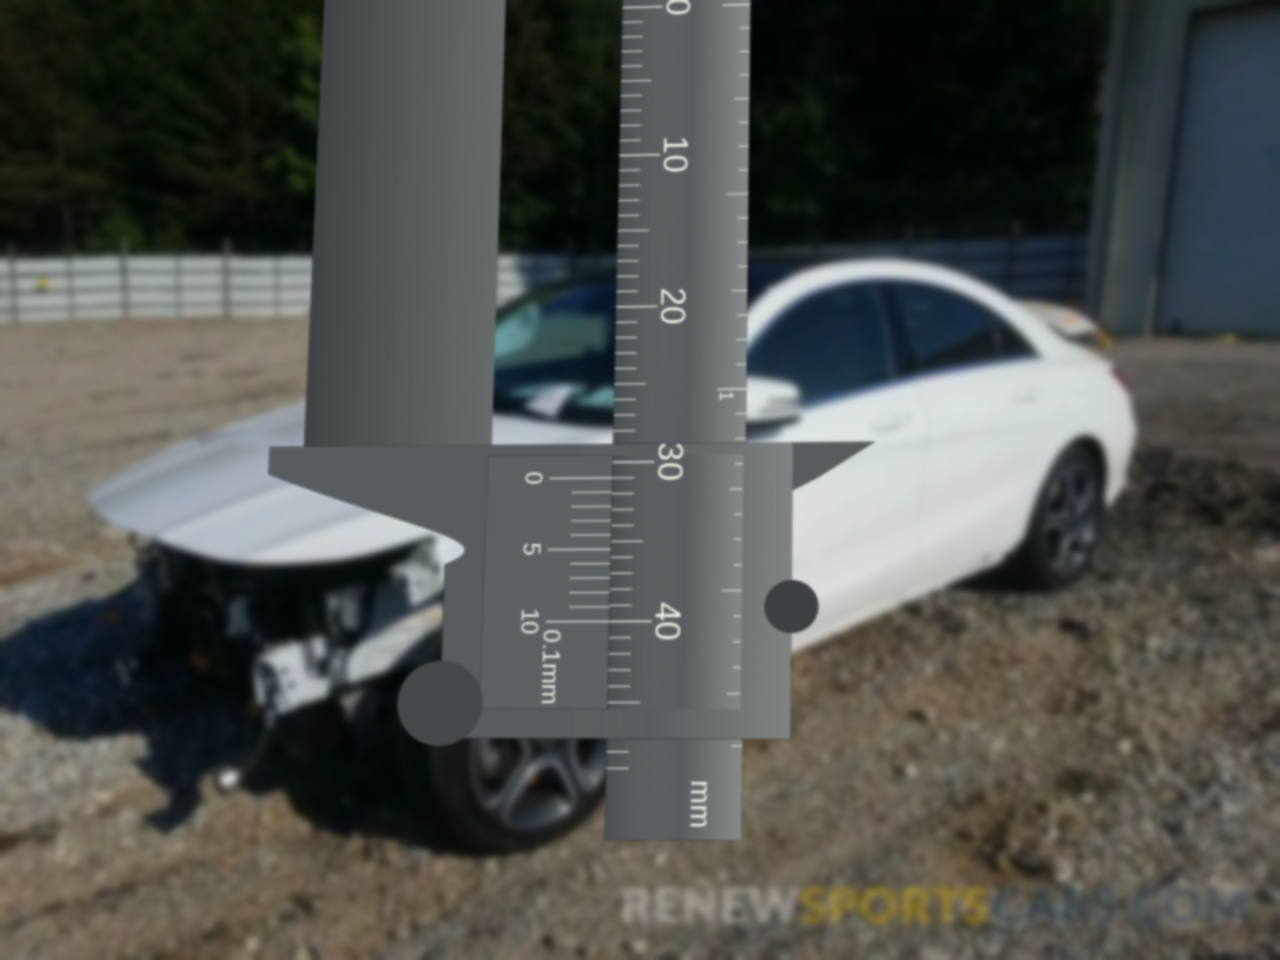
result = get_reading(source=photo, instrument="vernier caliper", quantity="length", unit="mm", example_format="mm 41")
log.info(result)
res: mm 31.0
